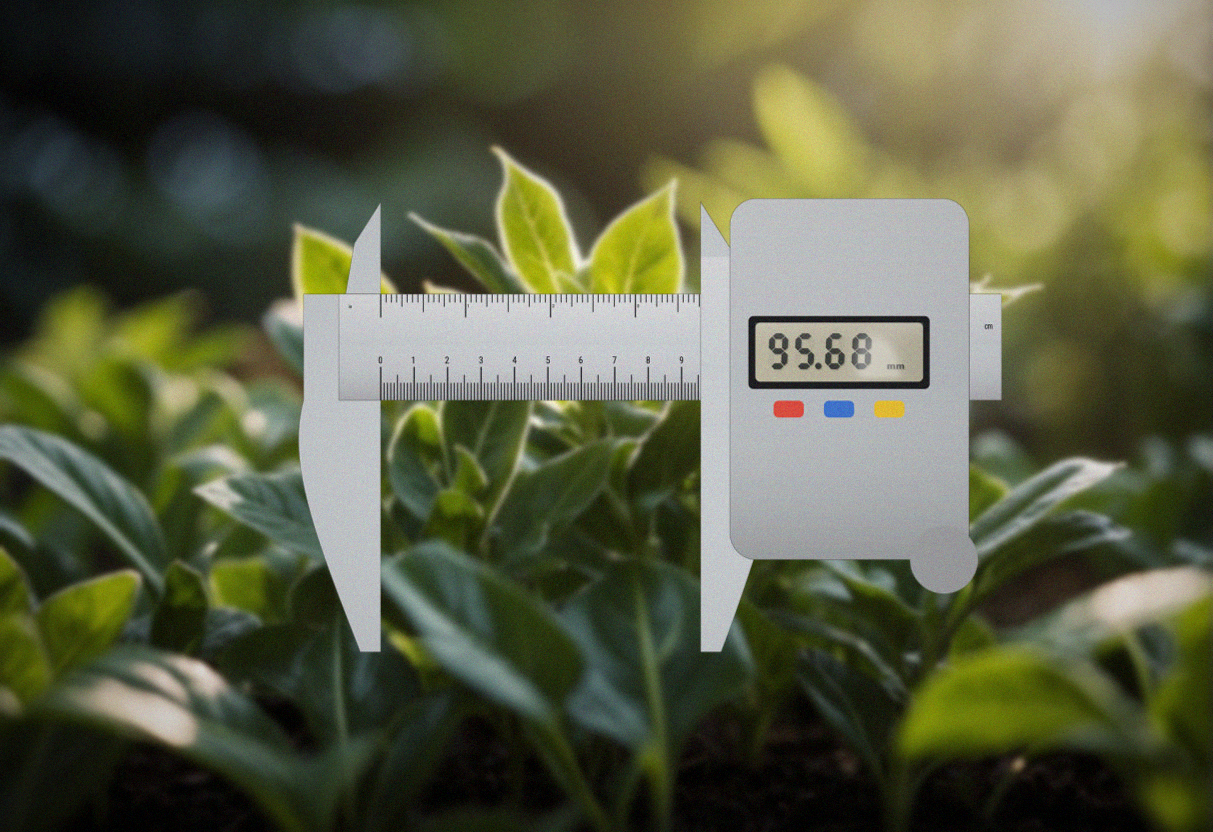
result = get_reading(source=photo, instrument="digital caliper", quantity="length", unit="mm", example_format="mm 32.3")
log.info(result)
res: mm 95.68
